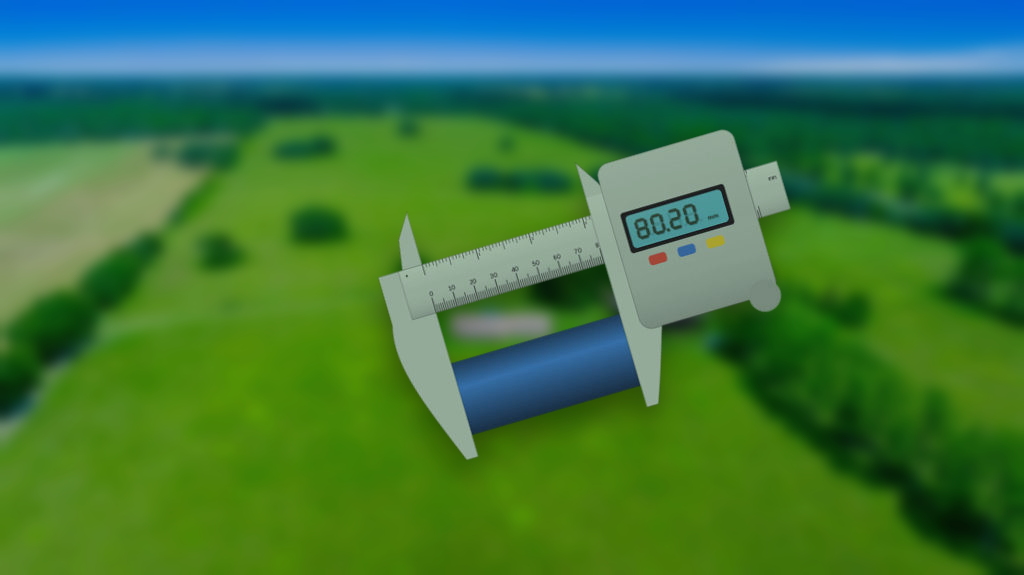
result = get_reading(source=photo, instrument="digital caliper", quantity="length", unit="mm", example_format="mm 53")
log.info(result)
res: mm 80.20
